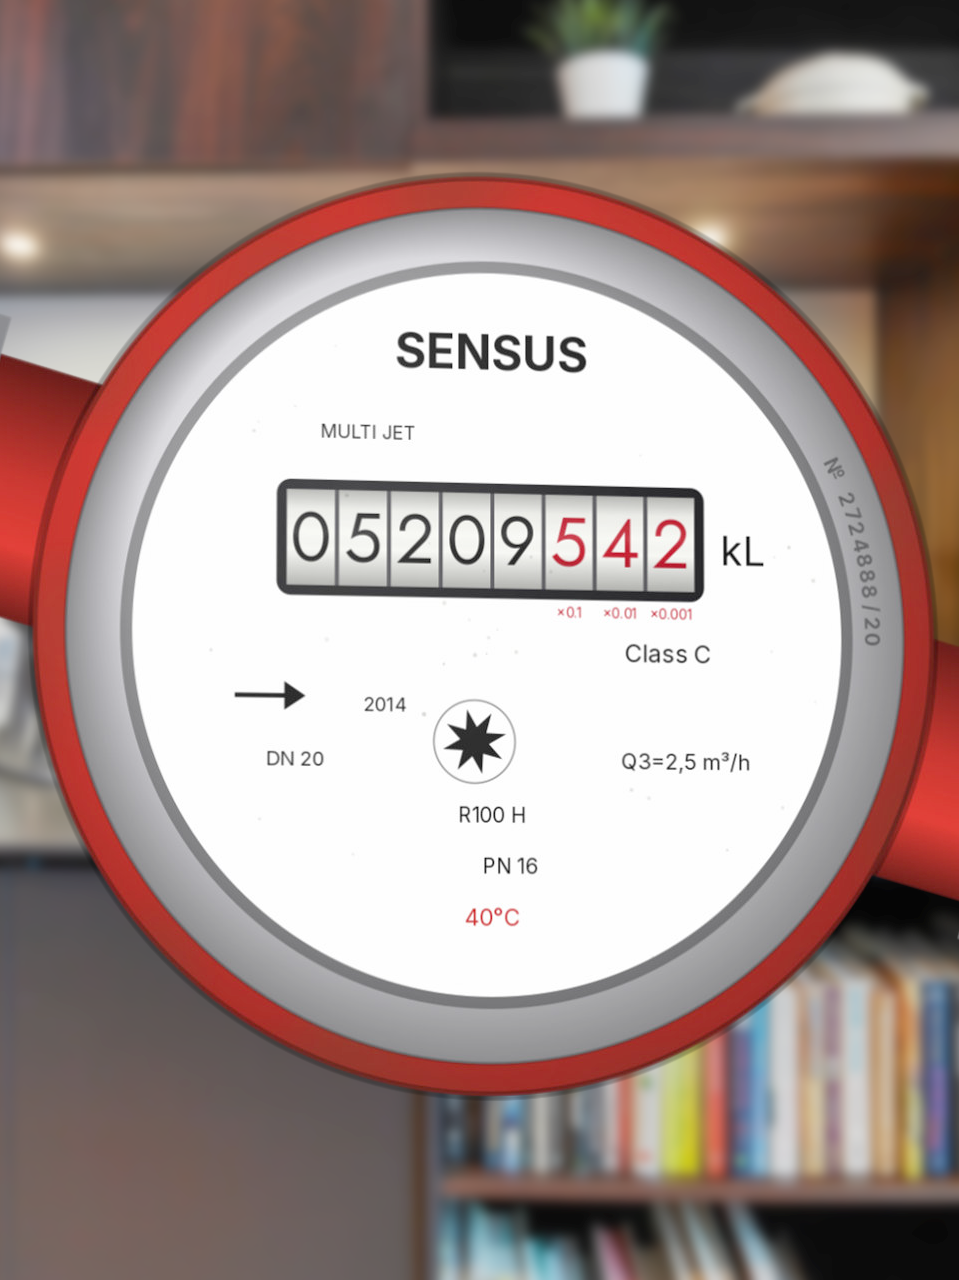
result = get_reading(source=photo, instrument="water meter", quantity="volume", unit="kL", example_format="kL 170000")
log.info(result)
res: kL 5209.542
